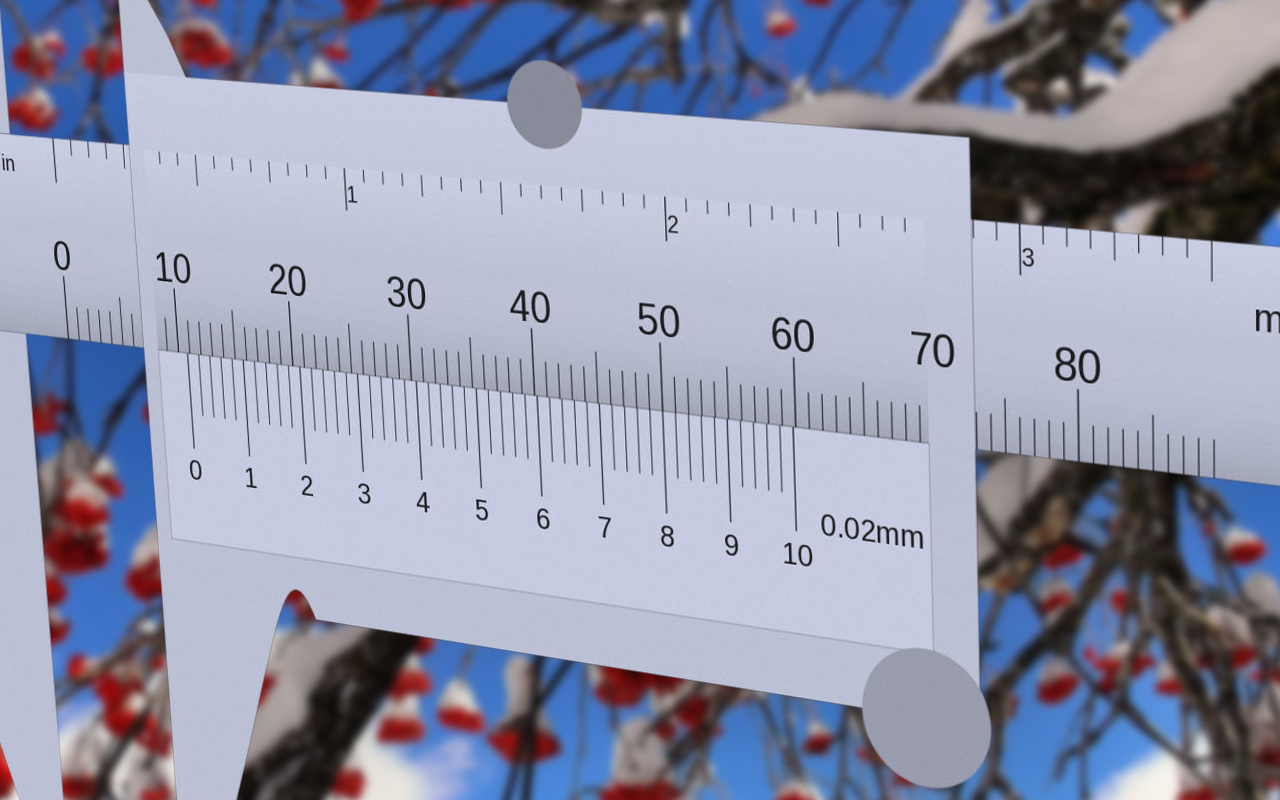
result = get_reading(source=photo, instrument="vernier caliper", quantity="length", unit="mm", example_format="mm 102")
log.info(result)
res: mm 10.8
